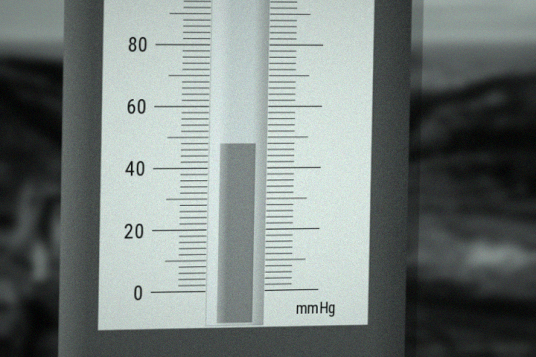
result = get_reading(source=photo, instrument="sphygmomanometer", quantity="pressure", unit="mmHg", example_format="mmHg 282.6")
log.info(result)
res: mmHg 48
